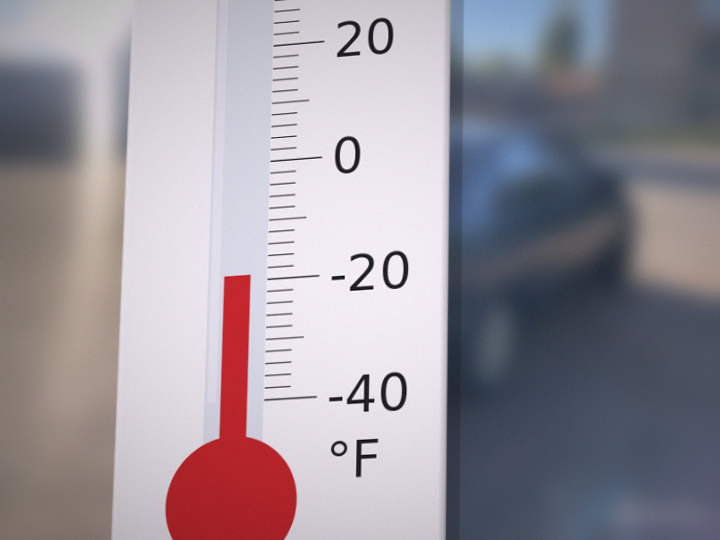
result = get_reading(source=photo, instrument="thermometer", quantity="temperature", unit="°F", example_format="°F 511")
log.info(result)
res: °F -19
